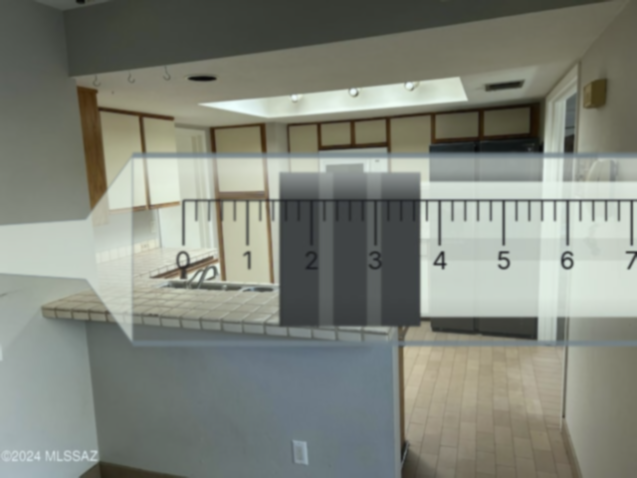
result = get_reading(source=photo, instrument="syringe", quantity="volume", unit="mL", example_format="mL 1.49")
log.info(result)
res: mL 1.5
